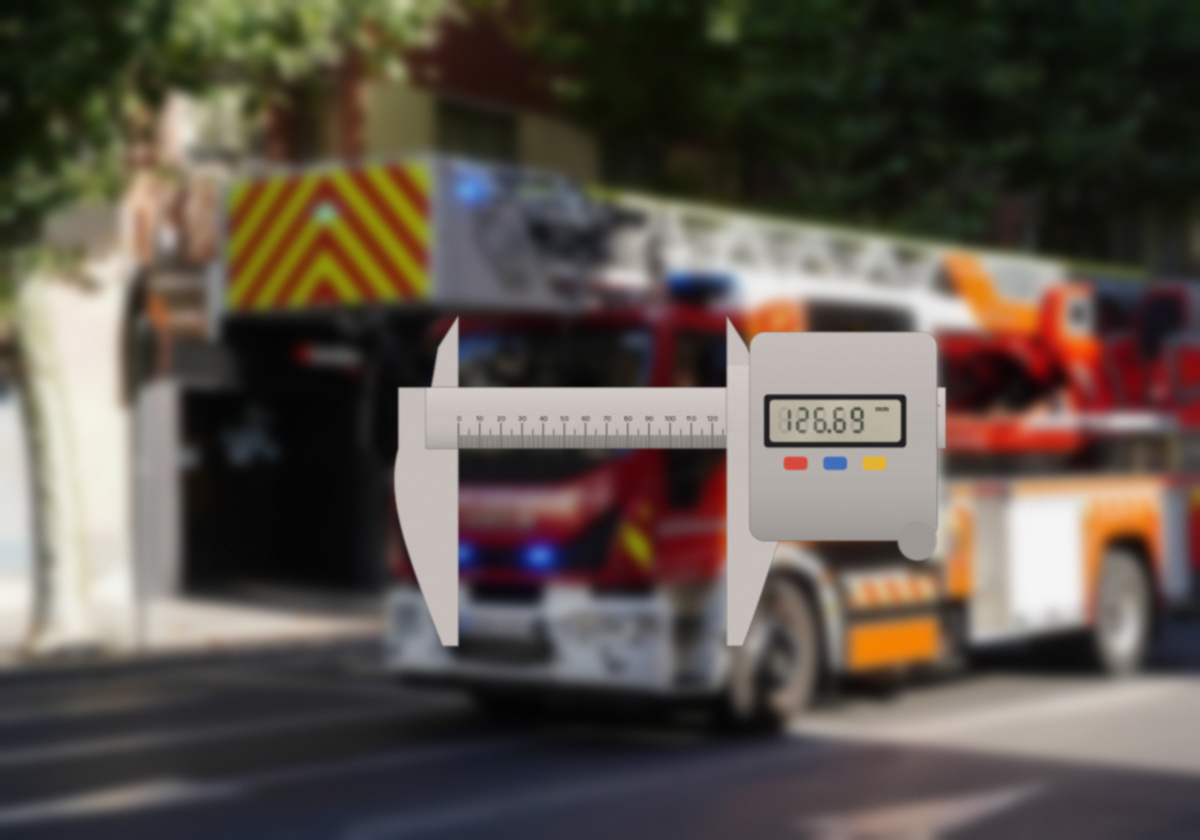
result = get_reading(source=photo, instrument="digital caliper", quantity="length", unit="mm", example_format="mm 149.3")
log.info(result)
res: mm 126.69
